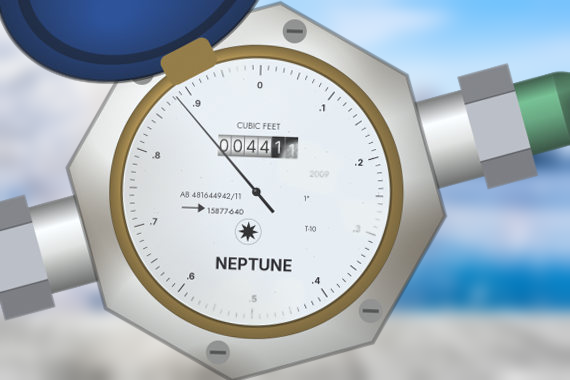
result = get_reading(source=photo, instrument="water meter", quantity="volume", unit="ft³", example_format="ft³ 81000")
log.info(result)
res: ft³ 4410.88
